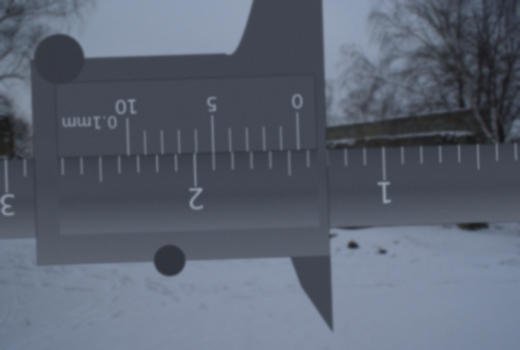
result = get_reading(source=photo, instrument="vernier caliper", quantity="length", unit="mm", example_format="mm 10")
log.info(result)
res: mm 14.5
